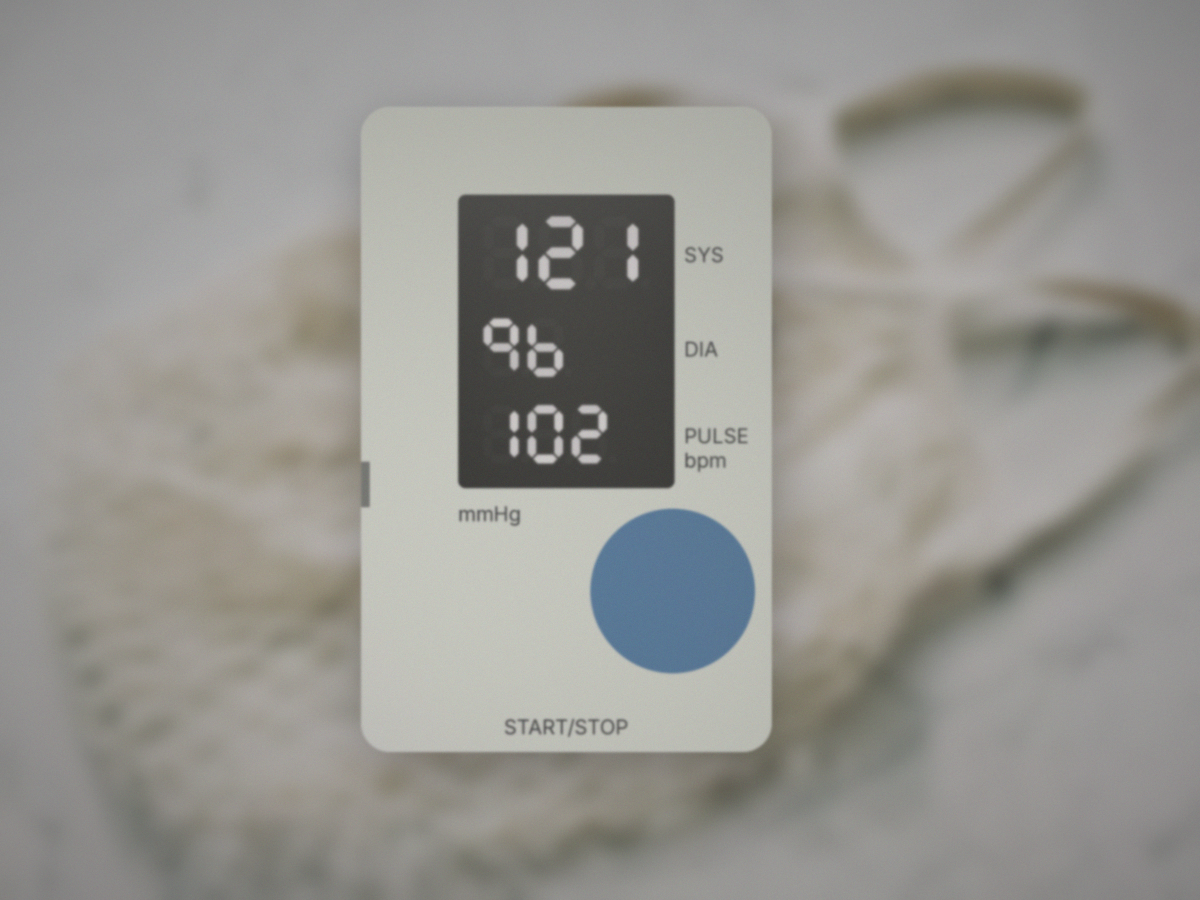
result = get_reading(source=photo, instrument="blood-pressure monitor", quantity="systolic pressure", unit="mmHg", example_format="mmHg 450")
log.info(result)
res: mmHg 121
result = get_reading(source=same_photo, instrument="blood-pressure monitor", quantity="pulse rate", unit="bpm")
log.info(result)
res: bpm 102
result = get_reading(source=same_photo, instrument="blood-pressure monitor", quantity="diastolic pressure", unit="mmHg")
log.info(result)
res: mmHg 96
